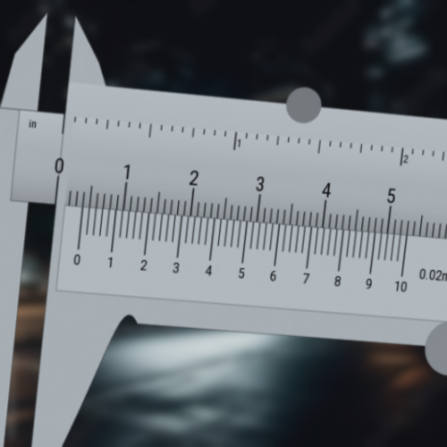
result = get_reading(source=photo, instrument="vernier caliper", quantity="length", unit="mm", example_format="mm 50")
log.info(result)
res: mm 4.0
